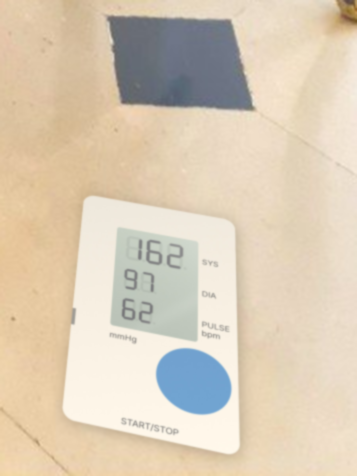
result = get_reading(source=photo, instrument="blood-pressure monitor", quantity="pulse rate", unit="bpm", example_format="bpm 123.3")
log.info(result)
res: bpm 62
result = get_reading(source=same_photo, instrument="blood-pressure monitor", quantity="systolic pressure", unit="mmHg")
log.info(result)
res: mmHg 162
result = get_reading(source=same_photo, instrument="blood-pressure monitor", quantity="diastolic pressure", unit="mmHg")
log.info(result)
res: mmHg 97
